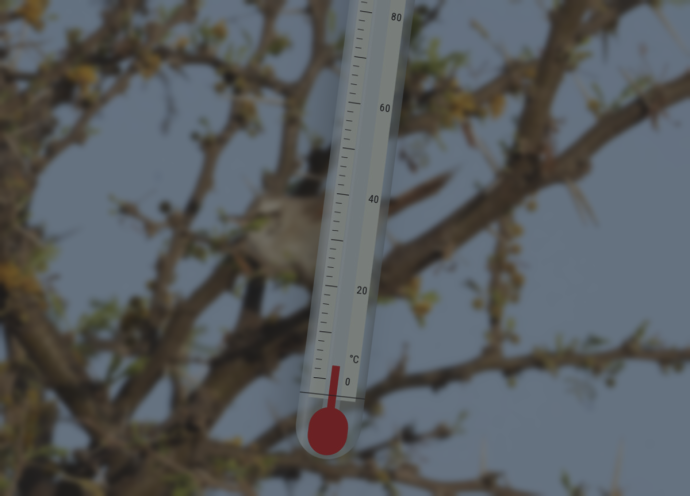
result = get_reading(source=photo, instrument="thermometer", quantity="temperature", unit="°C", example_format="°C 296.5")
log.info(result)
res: °C 3
